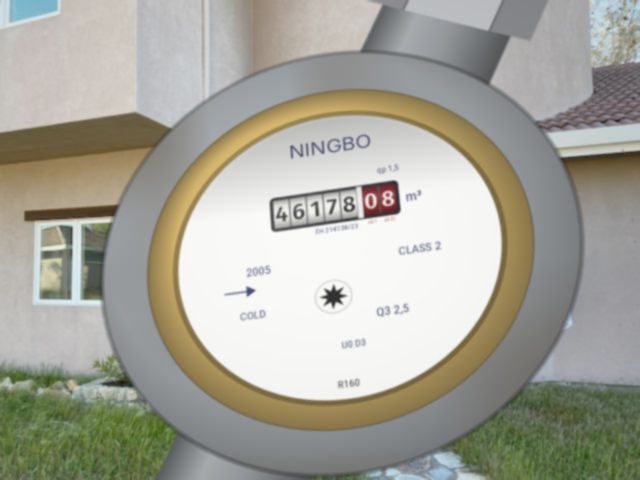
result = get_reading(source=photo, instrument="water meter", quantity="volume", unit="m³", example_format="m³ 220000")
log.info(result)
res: m³ 46178.08
